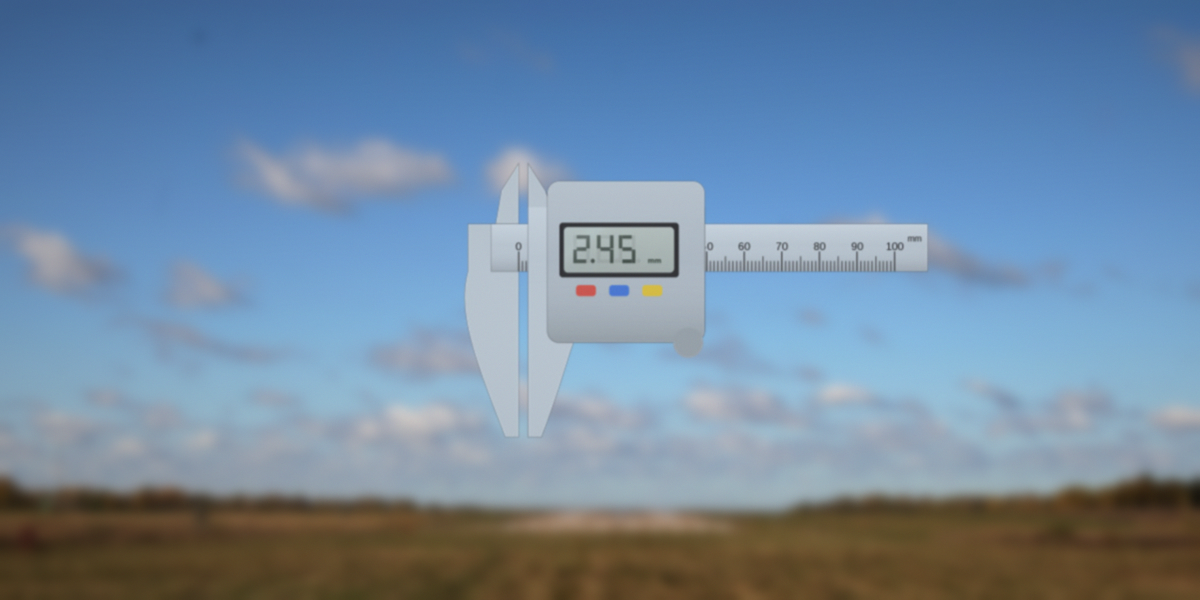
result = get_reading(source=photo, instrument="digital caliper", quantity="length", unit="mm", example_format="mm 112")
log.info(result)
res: mm 2.45
